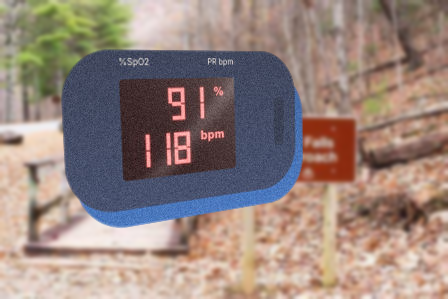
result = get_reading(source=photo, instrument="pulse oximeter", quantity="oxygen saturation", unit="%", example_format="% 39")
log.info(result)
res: % 91
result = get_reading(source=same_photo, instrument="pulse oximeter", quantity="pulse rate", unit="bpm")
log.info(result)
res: bpm 118
